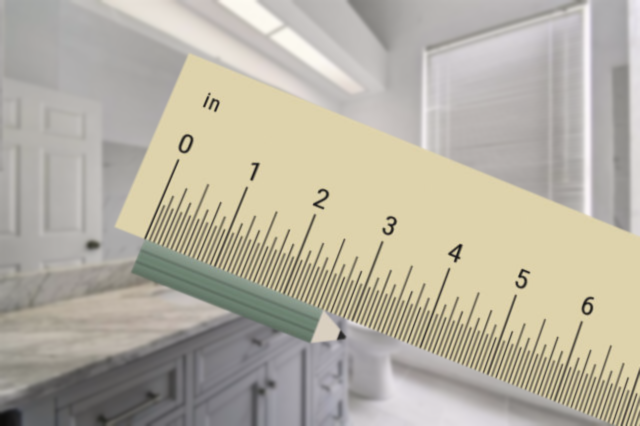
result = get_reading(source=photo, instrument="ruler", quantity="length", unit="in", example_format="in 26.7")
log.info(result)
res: in 3
